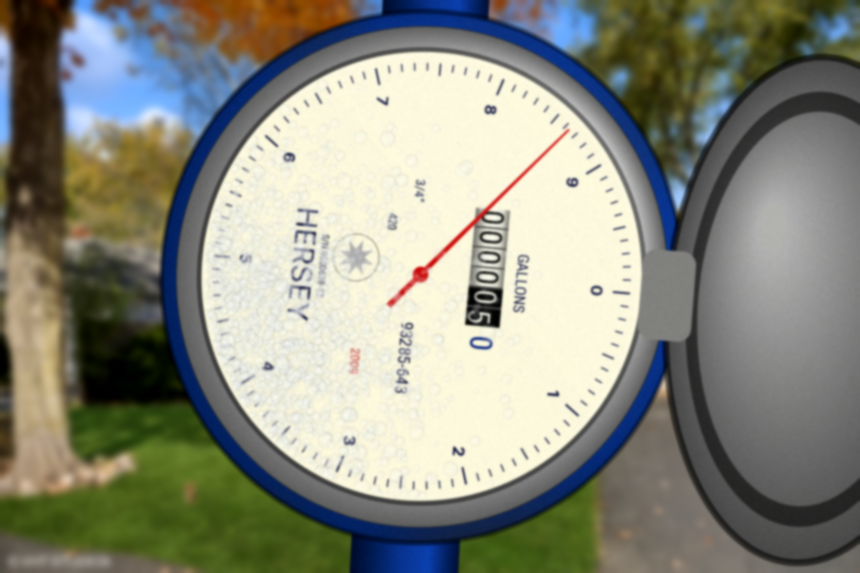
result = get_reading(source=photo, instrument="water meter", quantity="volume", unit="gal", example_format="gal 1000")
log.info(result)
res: gal 48.6
